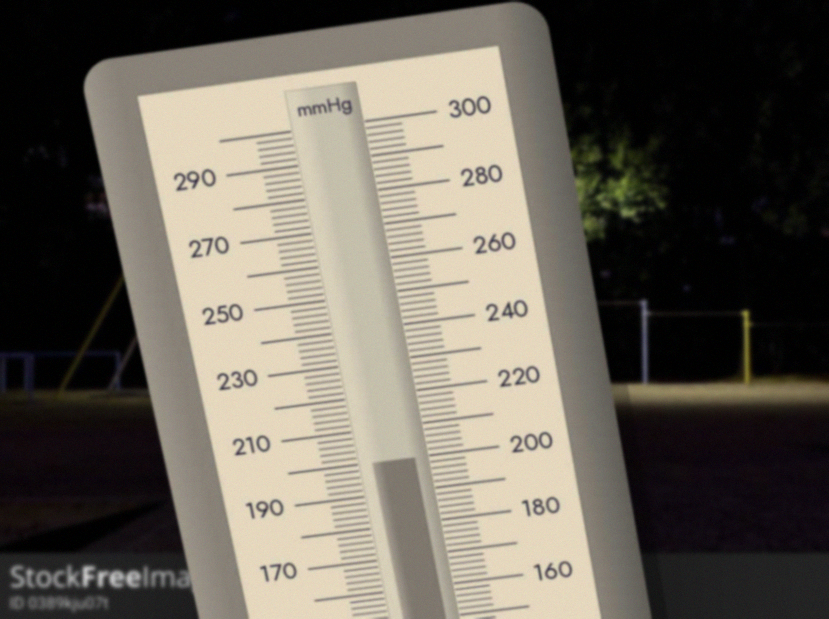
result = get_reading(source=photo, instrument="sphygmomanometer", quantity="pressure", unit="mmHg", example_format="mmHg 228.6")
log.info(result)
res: mmHg 200
